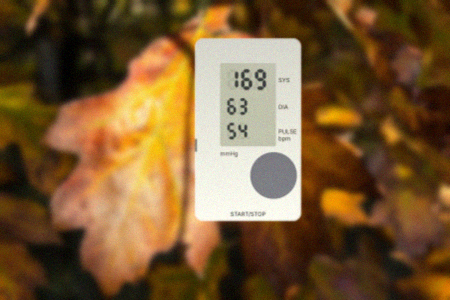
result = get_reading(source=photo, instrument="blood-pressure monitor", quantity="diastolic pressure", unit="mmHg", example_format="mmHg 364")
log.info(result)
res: mmHg 63
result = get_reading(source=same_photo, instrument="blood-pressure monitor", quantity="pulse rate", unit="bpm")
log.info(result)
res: bpm 54
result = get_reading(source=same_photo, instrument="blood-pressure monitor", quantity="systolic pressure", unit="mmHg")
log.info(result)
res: mmHg 169
